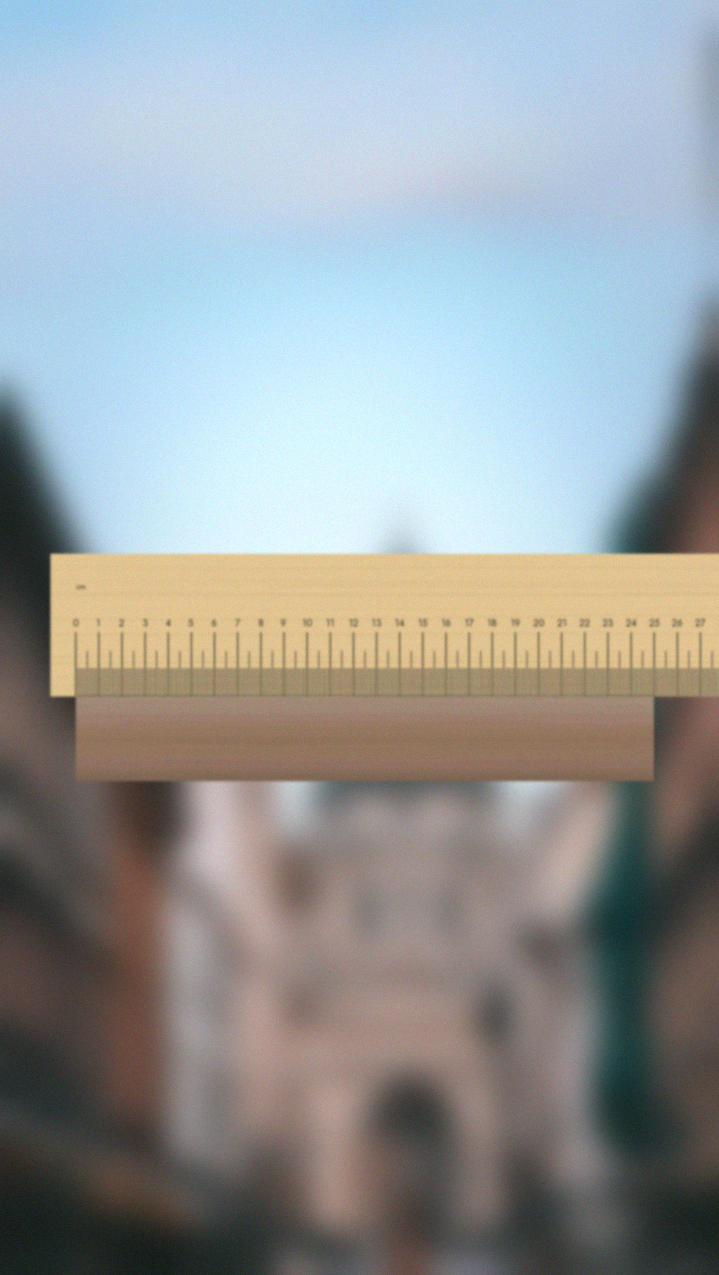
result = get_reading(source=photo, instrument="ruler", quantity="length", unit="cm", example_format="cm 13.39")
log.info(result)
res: cm 25
